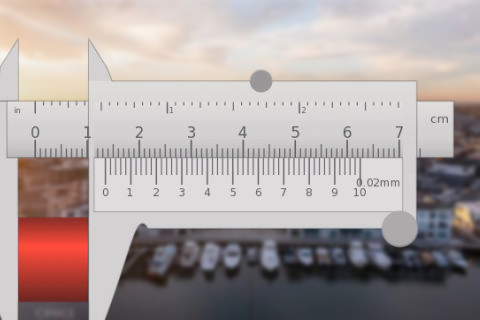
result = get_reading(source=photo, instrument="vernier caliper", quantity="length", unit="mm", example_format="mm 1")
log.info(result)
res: mm 13.5
